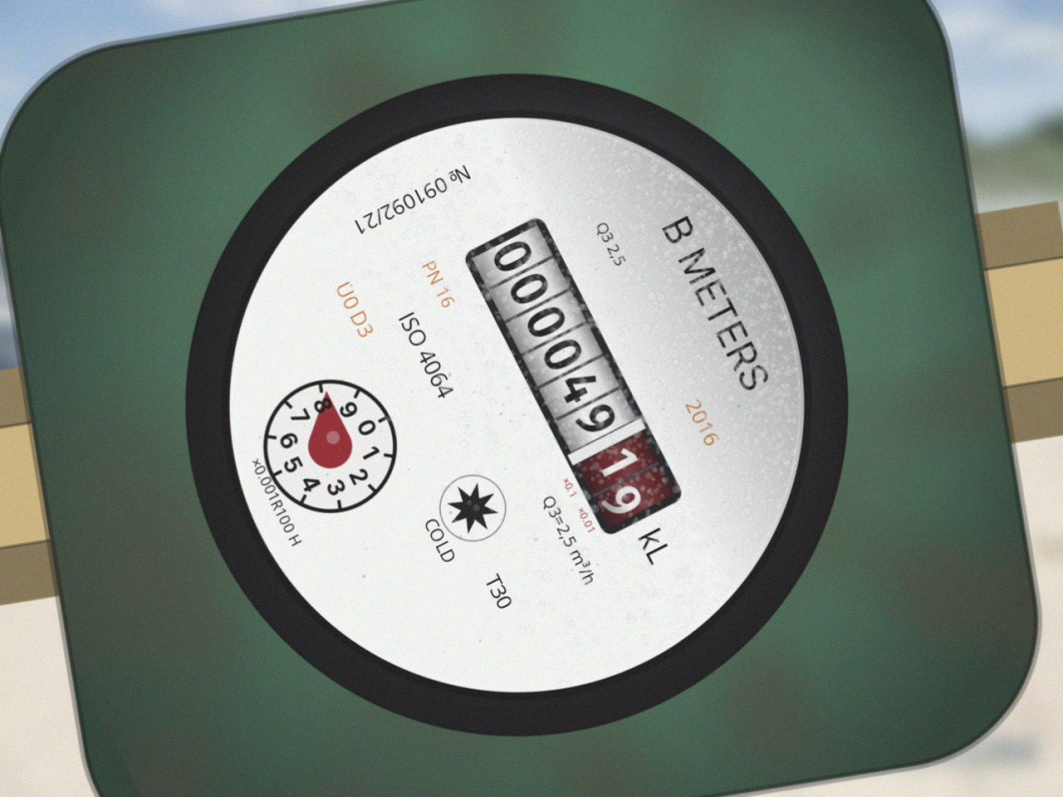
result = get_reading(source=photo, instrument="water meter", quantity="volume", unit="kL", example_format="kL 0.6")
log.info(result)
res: kL 49.188
